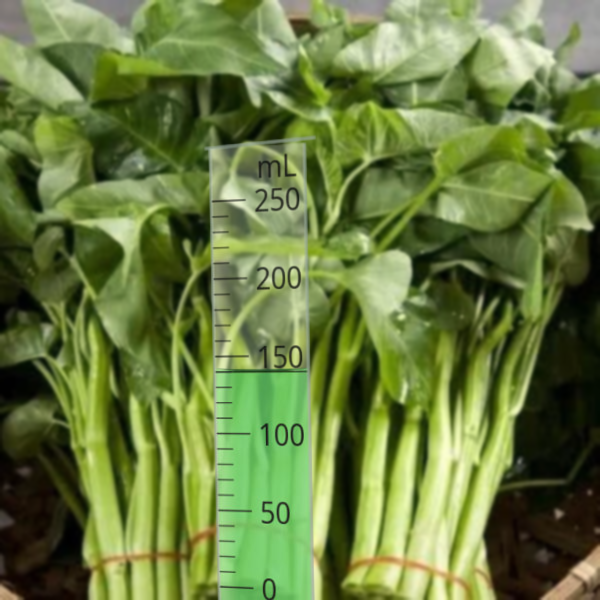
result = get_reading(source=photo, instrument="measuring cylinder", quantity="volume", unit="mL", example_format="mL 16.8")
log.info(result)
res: mL 140
